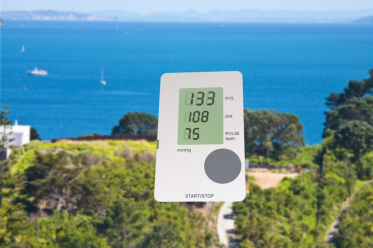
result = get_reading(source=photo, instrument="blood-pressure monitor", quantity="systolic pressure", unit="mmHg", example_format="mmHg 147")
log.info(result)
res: mmHg 133
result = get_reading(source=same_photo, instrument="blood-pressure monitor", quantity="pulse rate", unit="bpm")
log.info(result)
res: bpm 75
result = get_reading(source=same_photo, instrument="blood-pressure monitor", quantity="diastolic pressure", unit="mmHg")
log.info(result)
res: mmHg 108
